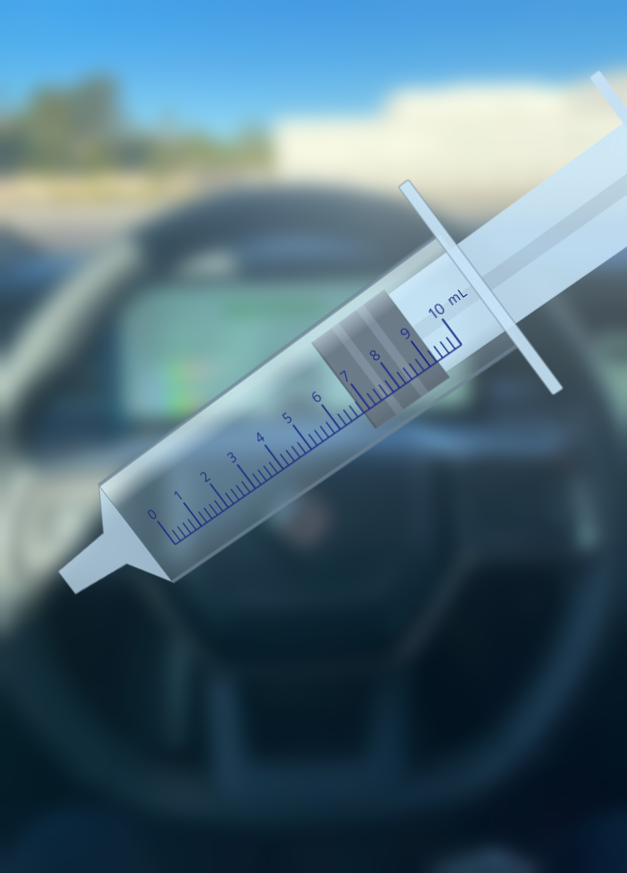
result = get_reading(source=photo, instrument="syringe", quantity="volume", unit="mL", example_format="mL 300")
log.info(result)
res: mL 6.8
